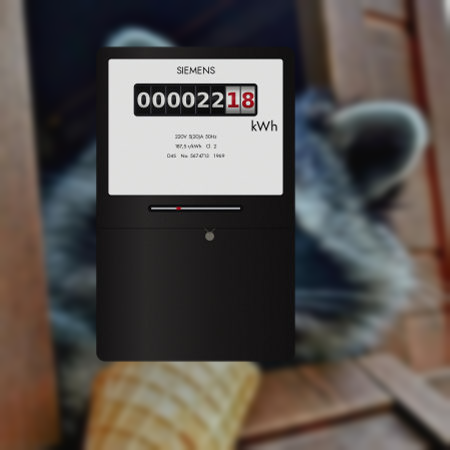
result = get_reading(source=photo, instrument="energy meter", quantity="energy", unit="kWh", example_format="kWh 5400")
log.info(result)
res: kWh 22.18
